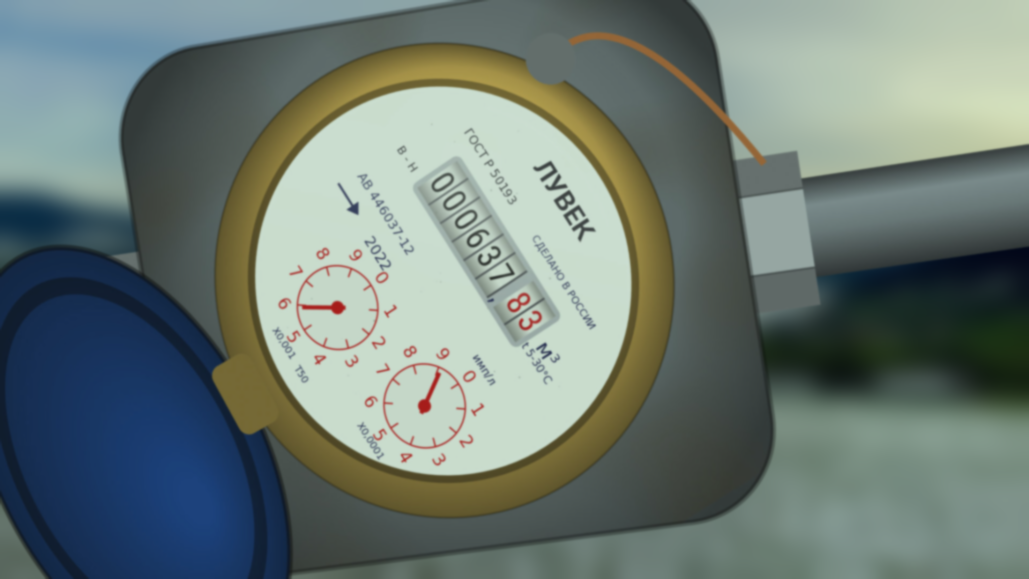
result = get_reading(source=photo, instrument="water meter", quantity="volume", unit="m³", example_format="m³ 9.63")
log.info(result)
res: m³ 637.8359
